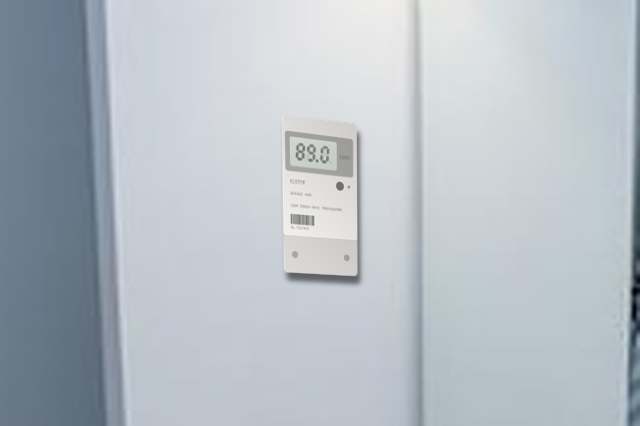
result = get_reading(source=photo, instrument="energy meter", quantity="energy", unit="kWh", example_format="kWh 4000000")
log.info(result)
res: kWh 89.0
